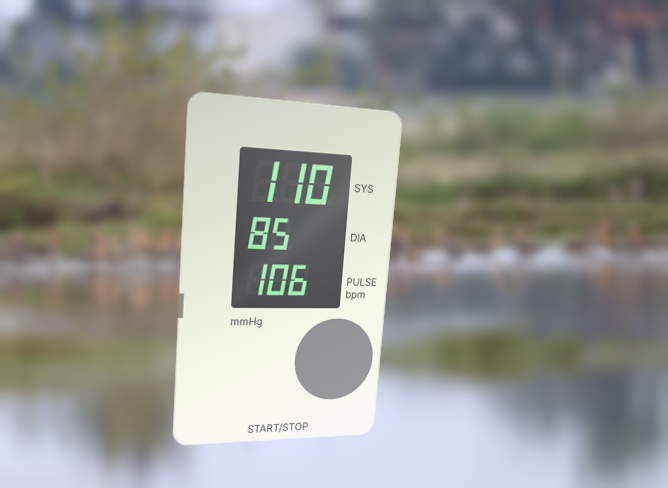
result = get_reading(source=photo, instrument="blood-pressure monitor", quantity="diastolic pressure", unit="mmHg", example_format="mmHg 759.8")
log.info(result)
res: mmHg 85
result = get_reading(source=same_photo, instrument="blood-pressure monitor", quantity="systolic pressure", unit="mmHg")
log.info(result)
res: mmHg 110
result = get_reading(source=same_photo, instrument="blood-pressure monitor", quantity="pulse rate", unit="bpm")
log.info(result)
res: bpm 106
